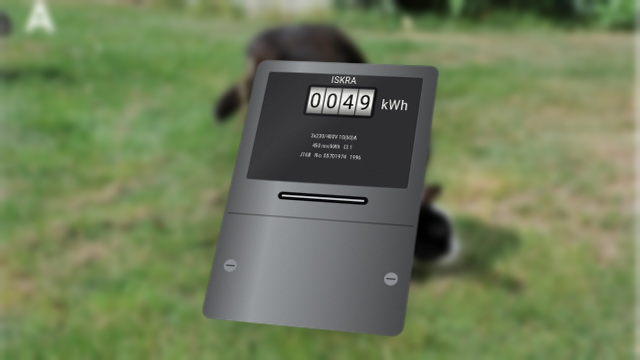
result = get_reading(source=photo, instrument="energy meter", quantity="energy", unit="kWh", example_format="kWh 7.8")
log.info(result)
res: kWh 49
